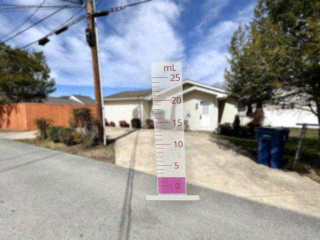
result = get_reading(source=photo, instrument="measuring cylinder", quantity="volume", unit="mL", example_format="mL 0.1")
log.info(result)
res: mL 2
